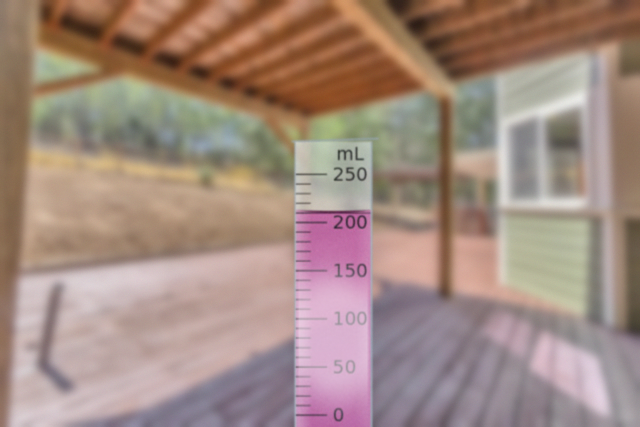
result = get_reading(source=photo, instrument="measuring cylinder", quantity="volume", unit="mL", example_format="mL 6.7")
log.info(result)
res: mL 210
